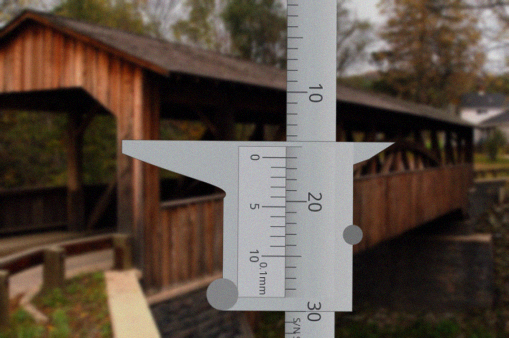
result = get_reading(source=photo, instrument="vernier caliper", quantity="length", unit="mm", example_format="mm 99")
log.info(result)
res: mm 16.0
